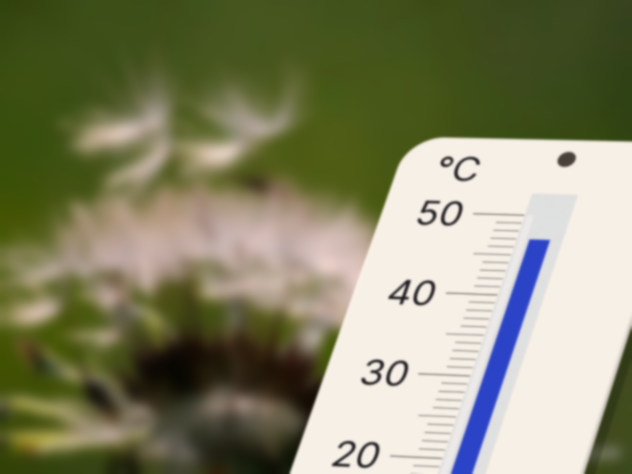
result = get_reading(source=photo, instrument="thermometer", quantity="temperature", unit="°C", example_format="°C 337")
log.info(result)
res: °C 47
